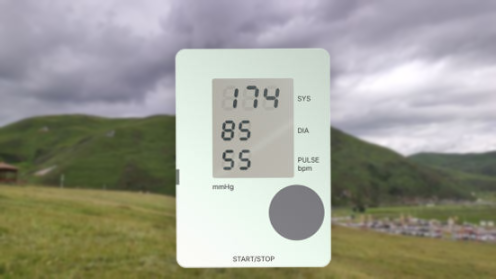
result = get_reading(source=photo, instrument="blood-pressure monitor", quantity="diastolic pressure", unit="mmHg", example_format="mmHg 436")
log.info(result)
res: mmHg 85
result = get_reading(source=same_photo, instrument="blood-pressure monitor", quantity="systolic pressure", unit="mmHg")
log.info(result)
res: mmHg 174
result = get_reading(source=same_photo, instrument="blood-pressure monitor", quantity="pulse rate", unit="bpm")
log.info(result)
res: bpm 55
